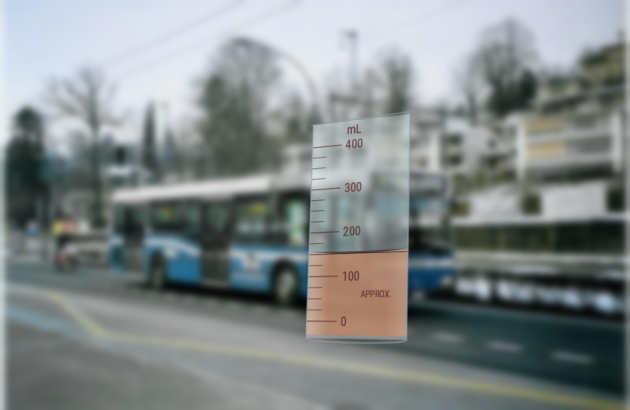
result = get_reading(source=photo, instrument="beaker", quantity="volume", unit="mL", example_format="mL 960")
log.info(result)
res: mL 150
